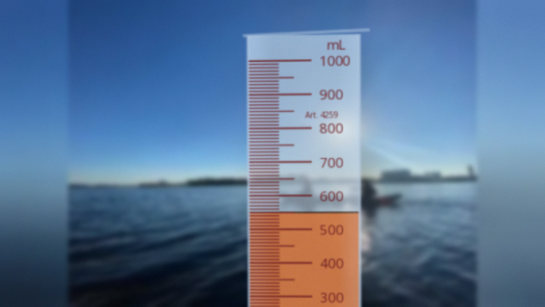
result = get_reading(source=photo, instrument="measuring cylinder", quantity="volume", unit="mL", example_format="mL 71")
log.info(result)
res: mL 550
